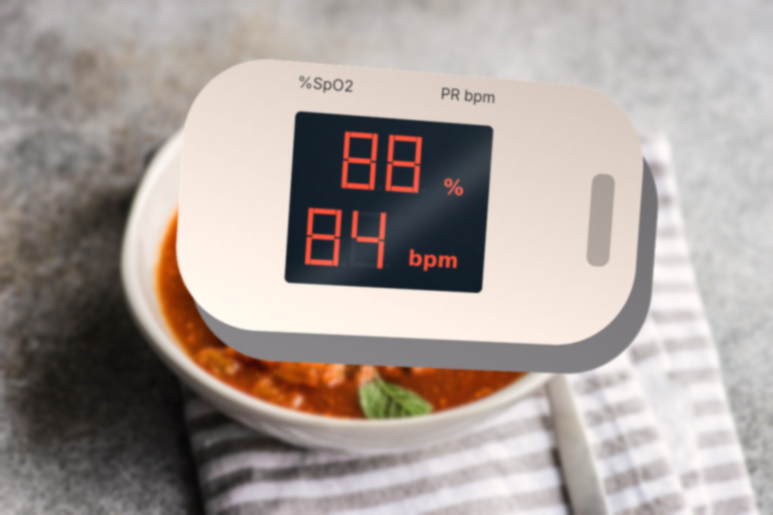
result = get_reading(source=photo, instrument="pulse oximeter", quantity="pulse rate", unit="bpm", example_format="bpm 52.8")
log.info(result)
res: bpm 84
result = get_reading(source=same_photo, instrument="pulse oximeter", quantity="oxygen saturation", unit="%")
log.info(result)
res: % 88
